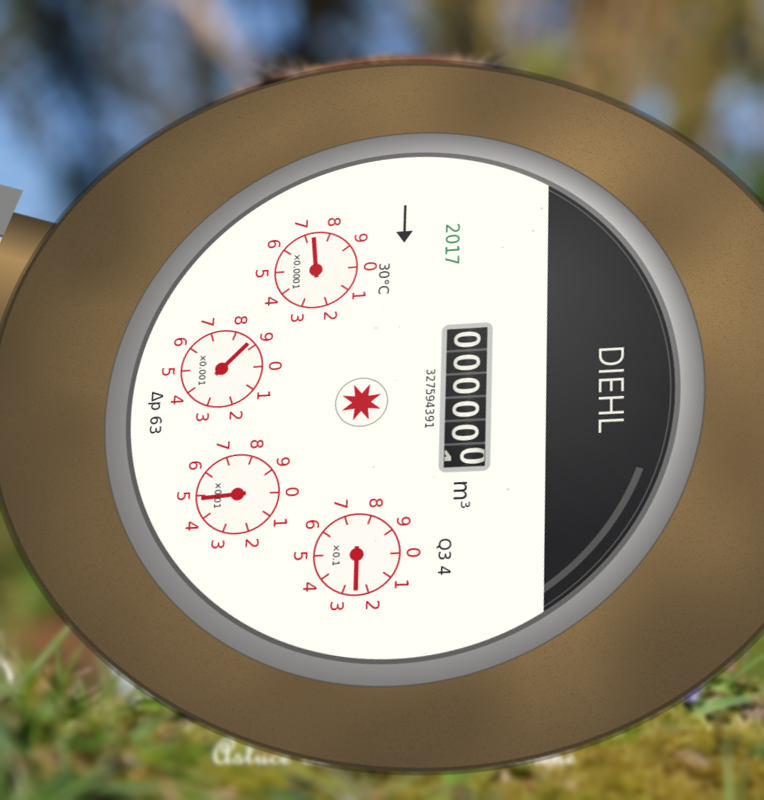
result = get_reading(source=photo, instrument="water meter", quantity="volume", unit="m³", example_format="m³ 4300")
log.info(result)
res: m³ 0.2487
